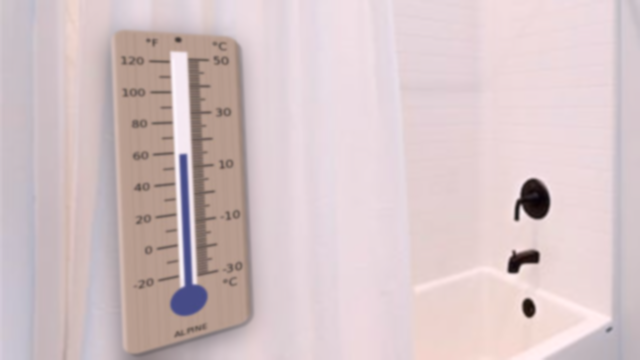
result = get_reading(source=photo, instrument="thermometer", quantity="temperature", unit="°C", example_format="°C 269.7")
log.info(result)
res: °C 15
